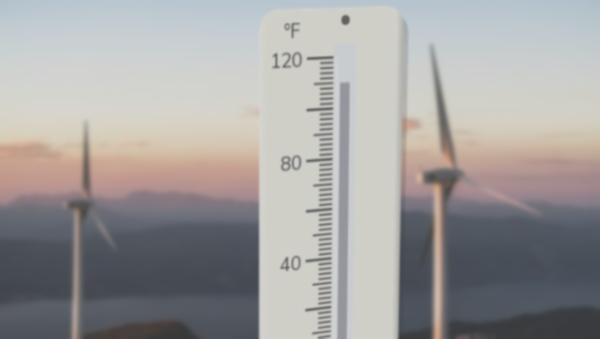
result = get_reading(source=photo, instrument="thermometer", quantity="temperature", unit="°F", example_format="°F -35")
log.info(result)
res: °F 110
